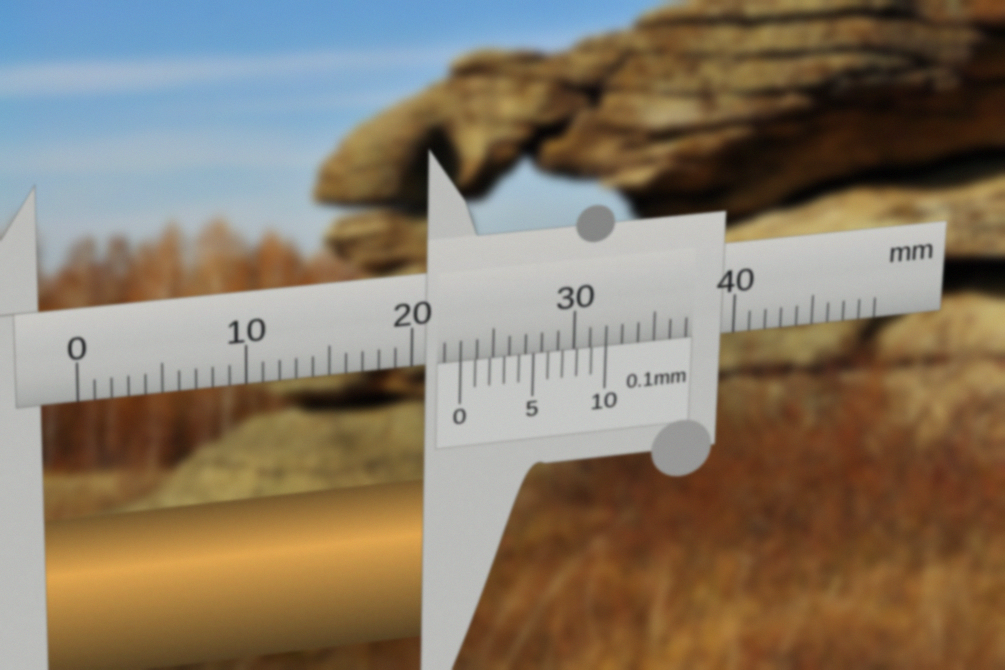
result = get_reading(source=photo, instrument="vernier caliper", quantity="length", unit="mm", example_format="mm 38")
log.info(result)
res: mm 23.0
